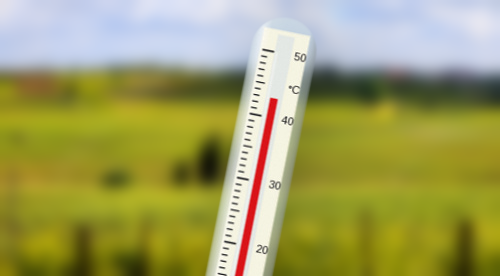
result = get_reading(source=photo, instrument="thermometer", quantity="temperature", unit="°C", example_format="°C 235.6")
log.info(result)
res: °C 43
